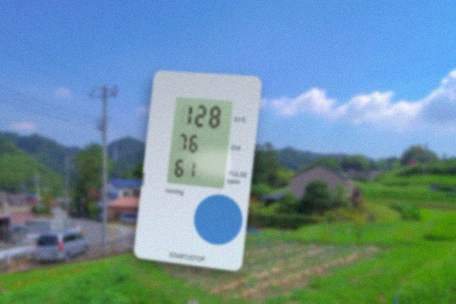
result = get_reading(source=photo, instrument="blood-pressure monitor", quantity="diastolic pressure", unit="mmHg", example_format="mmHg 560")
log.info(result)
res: mmHg 76
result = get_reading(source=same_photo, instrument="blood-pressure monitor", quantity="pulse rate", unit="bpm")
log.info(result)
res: bpm 61
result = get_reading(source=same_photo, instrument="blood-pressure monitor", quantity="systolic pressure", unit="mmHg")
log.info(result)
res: mmHg 128
